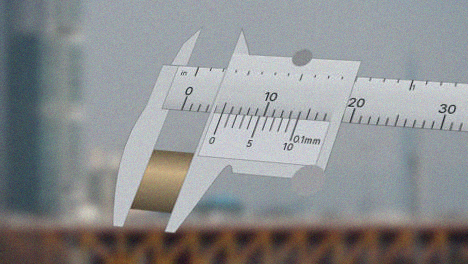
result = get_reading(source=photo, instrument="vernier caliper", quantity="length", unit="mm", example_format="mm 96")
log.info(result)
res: mm 5.0
